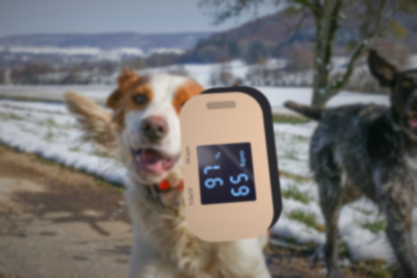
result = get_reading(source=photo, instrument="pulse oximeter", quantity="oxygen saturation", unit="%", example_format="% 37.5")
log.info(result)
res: % 97
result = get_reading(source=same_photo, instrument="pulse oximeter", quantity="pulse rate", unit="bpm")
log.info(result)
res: bpm 65
